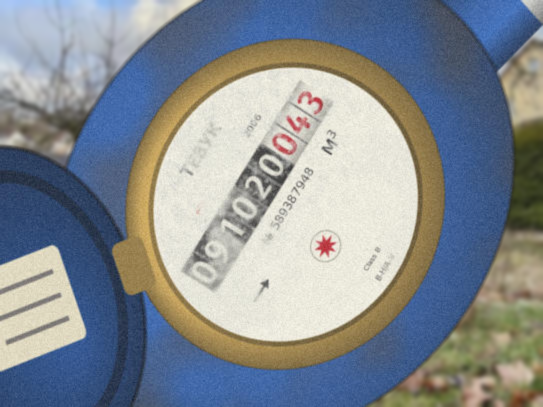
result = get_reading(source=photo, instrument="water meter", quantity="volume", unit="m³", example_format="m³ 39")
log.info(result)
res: m³ 91020.043
